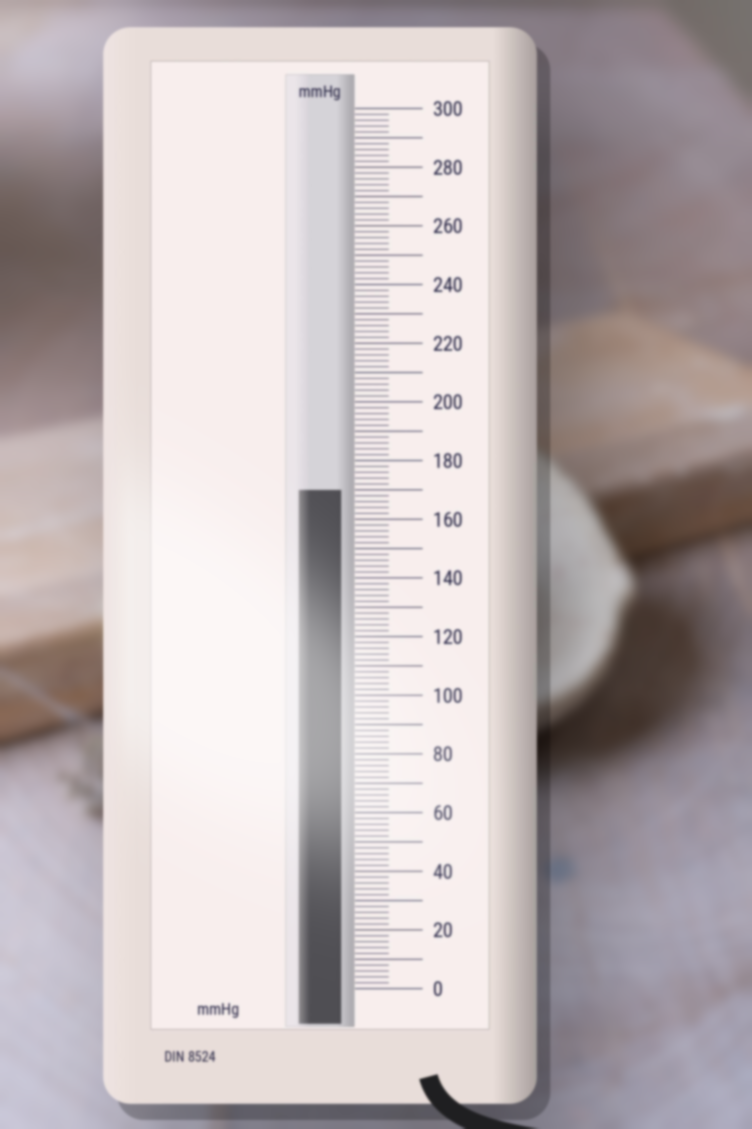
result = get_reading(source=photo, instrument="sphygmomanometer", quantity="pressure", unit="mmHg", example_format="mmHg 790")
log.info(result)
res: mmHg 170
